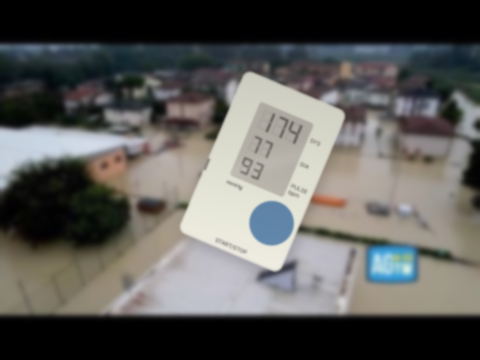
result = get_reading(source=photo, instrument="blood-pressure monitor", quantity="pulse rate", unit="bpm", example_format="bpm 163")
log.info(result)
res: bpm 93
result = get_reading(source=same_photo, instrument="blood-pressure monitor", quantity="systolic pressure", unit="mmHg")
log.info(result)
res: mmHg 174
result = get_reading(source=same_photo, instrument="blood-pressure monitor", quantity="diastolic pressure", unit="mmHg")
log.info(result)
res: mmHg 77
